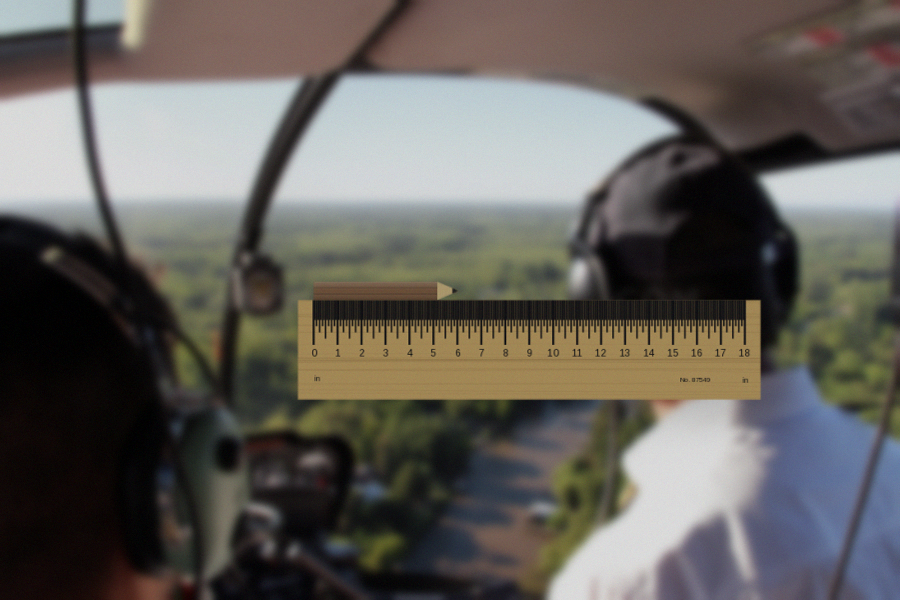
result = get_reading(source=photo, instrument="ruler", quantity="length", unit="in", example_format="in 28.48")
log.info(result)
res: in 6
